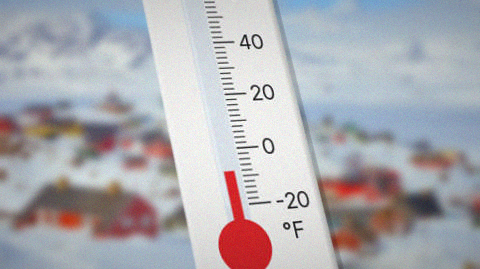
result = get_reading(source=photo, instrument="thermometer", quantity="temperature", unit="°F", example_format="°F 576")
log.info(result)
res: °F -8
